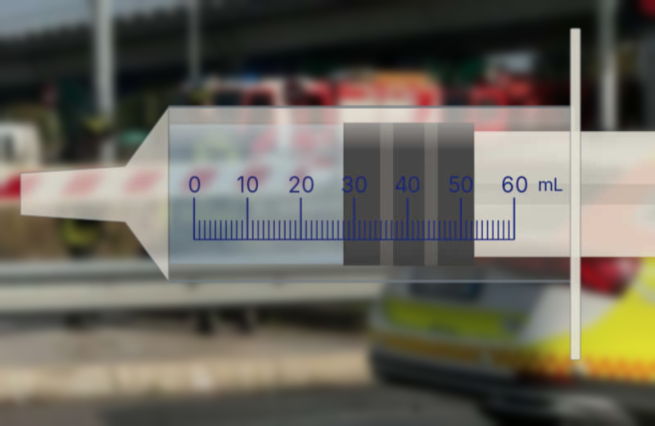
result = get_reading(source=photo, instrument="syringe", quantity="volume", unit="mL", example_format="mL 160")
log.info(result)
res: mL 28
